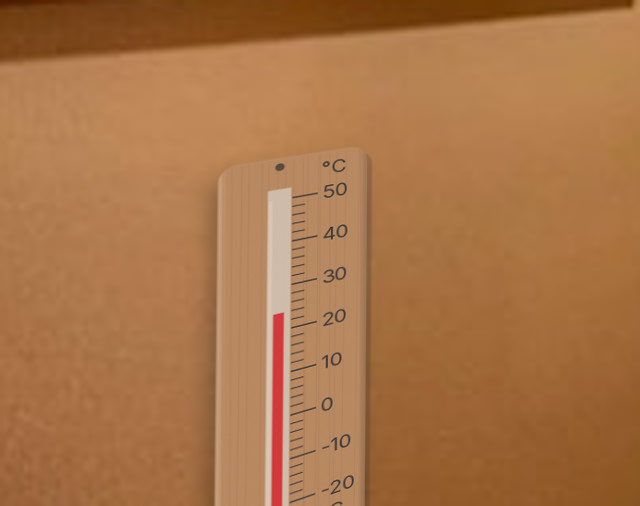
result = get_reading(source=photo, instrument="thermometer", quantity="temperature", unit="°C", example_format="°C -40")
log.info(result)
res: °C 24
